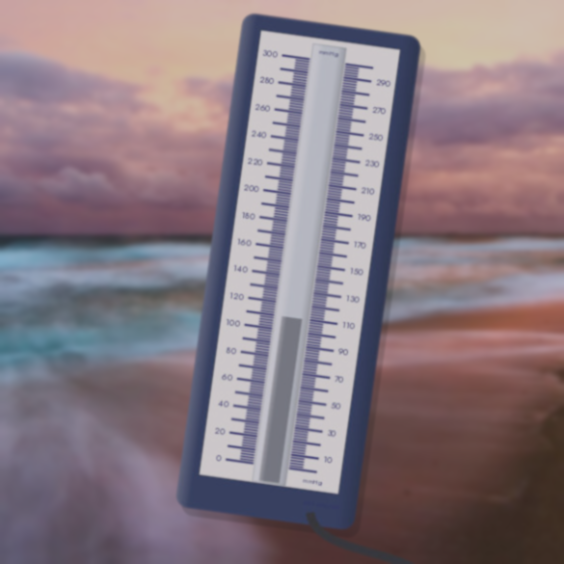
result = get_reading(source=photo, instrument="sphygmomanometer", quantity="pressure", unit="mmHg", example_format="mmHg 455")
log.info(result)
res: mmHg 110
